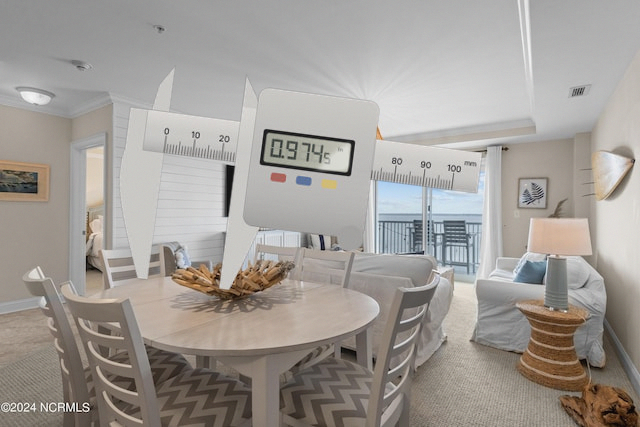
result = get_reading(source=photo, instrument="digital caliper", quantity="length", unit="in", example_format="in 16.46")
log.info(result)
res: in 0.9745
